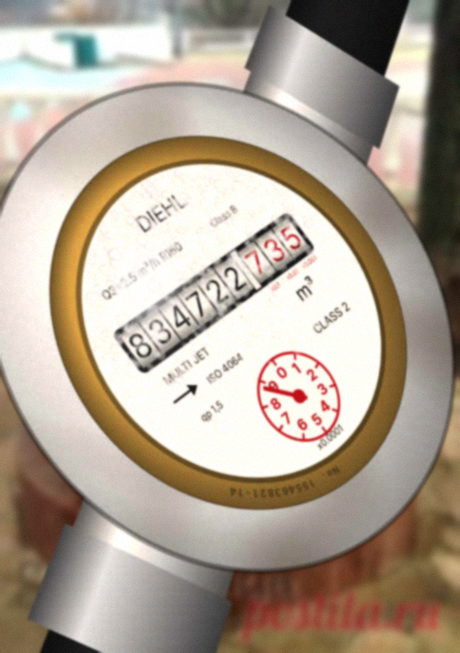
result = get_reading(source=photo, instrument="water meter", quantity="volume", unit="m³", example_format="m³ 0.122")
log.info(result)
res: m³ 834722.7358
